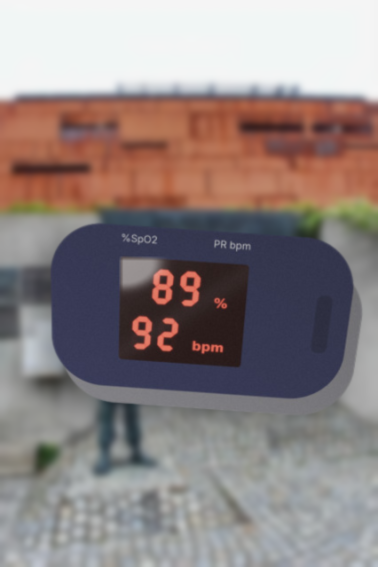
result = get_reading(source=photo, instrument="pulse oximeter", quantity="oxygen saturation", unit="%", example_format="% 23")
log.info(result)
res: % 89
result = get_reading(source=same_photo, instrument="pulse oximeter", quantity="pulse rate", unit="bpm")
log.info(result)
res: bpm 92
